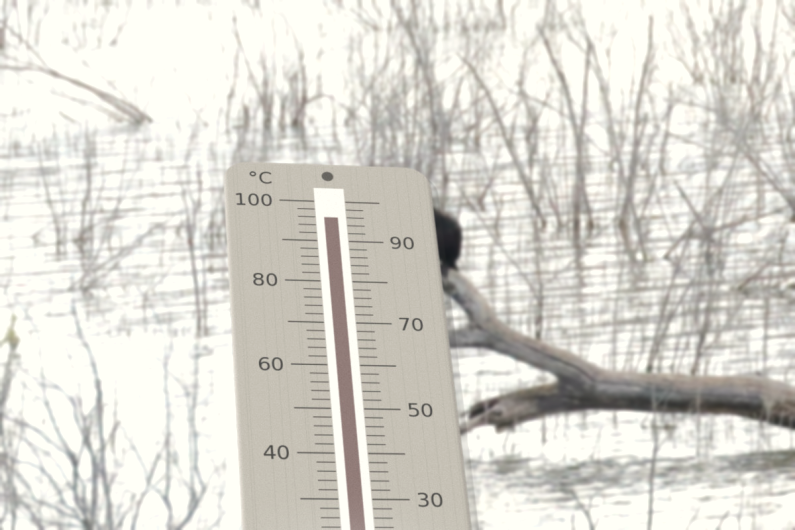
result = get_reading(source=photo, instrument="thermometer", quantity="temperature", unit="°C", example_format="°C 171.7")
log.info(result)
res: °C 96
